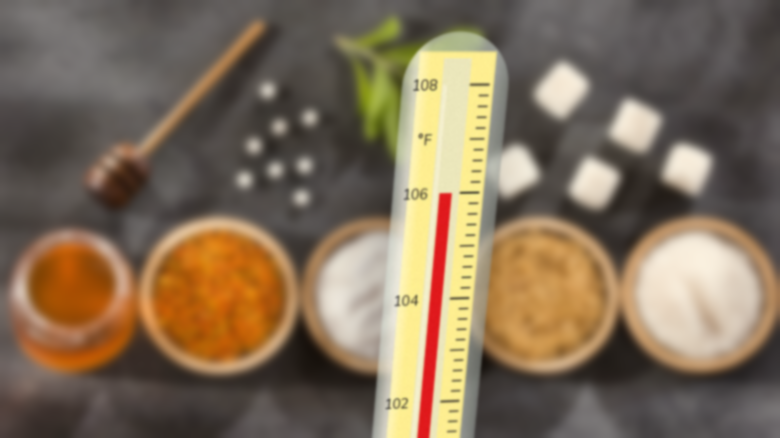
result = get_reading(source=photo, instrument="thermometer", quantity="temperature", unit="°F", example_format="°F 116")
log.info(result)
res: °F 106
